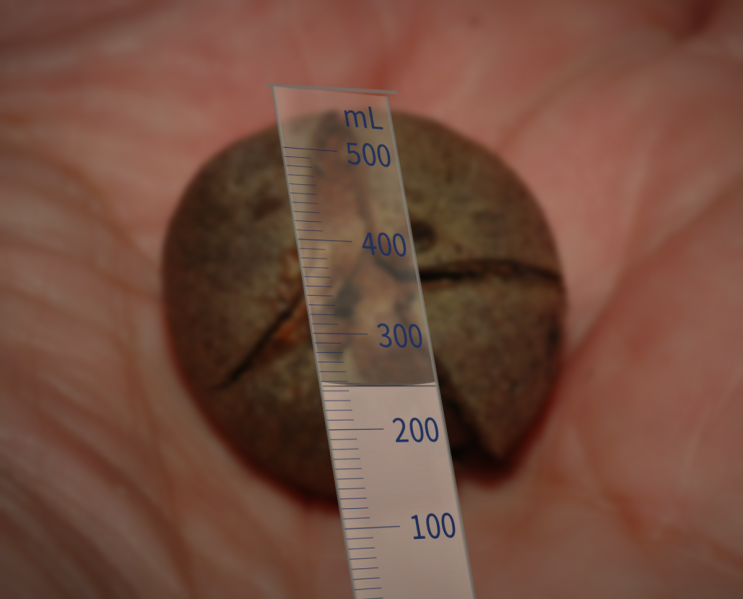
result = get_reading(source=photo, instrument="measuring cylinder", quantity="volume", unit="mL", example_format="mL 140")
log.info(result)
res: mL 245
